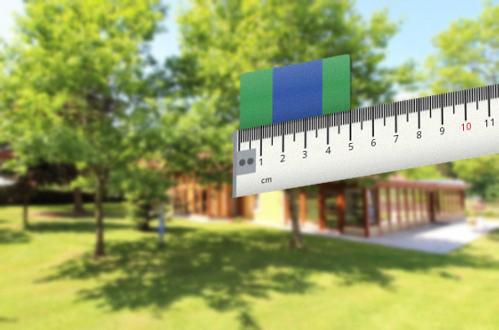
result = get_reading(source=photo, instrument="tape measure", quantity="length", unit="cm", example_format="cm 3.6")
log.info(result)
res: cm 5
